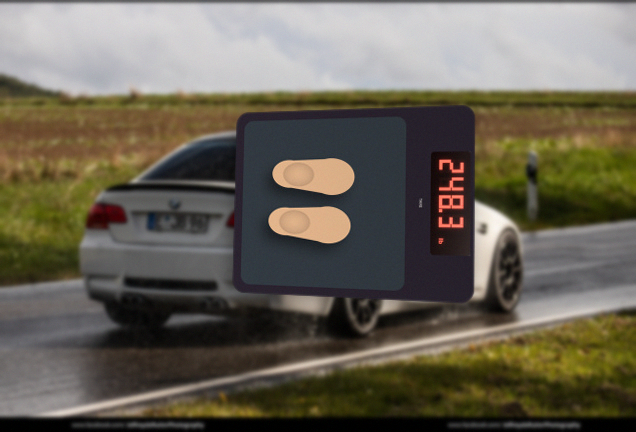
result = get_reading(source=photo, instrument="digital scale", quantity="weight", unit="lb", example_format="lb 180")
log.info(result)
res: lb 248.3
